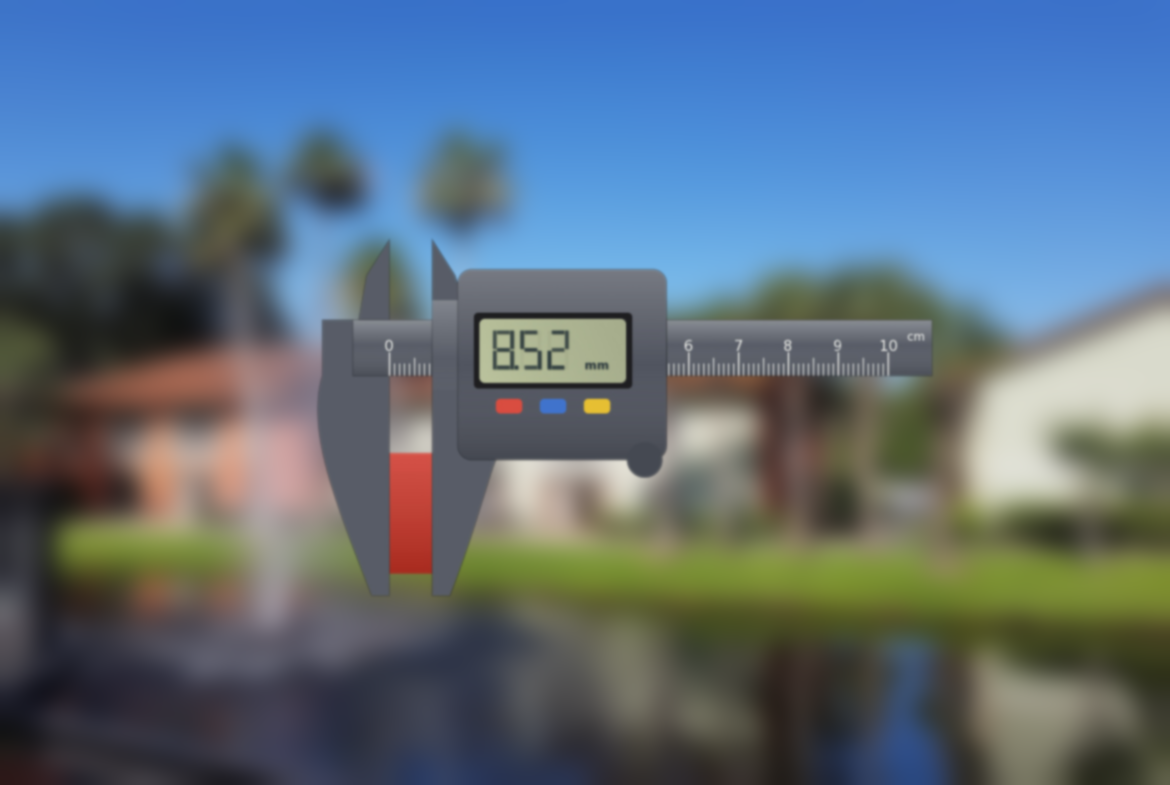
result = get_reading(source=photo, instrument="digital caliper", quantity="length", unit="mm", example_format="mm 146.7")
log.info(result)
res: mm 8.52
